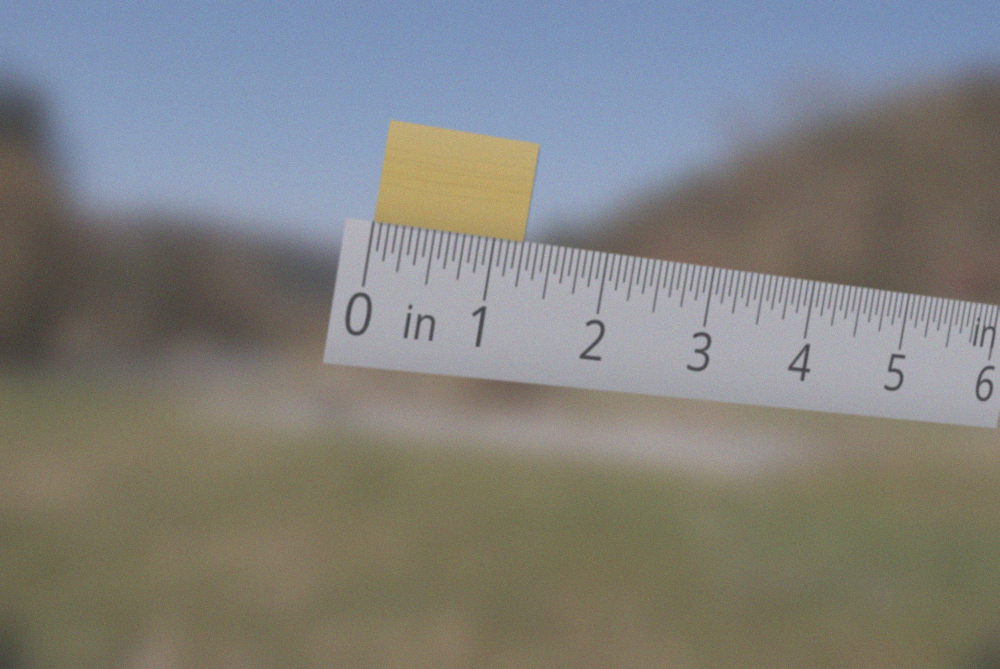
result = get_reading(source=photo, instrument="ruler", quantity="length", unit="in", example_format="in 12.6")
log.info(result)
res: in 1.25
